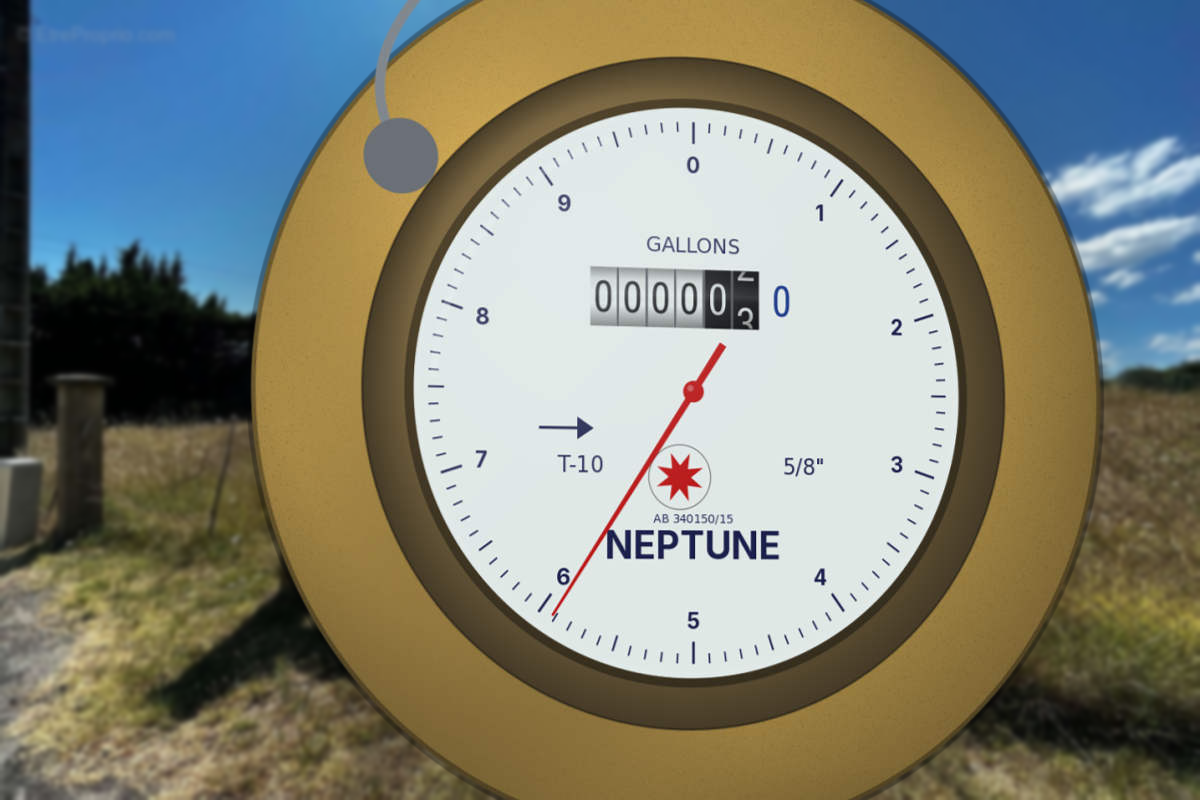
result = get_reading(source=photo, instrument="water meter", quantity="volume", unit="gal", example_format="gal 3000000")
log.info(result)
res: gal 25.9
